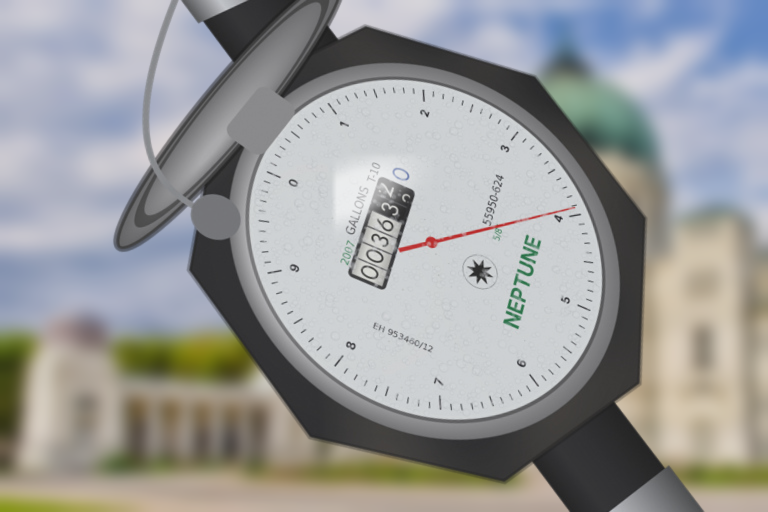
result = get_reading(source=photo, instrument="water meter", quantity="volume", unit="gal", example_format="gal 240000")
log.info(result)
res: gal 36323.9
